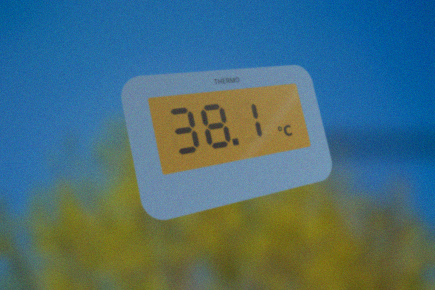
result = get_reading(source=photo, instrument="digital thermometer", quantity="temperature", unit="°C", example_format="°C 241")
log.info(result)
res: °C 38.1
